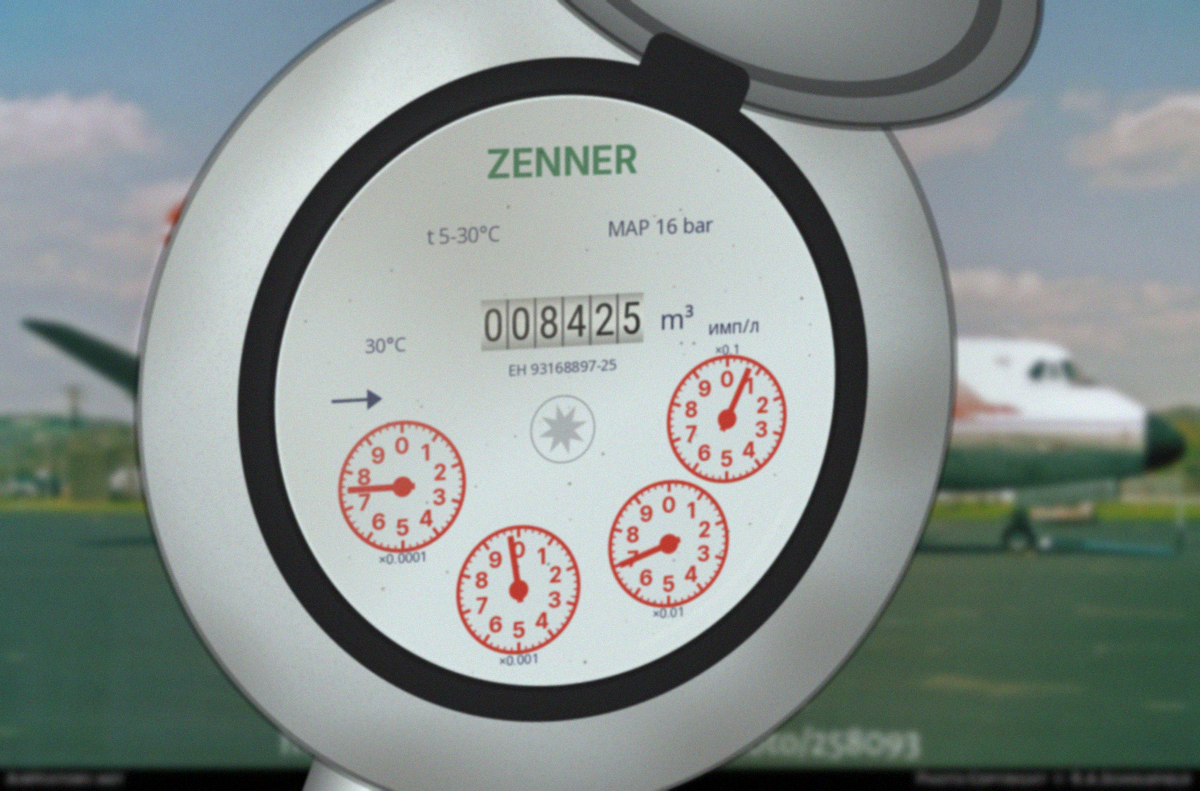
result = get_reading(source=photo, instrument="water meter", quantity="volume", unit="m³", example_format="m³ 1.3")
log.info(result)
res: m³ 8425.0697
